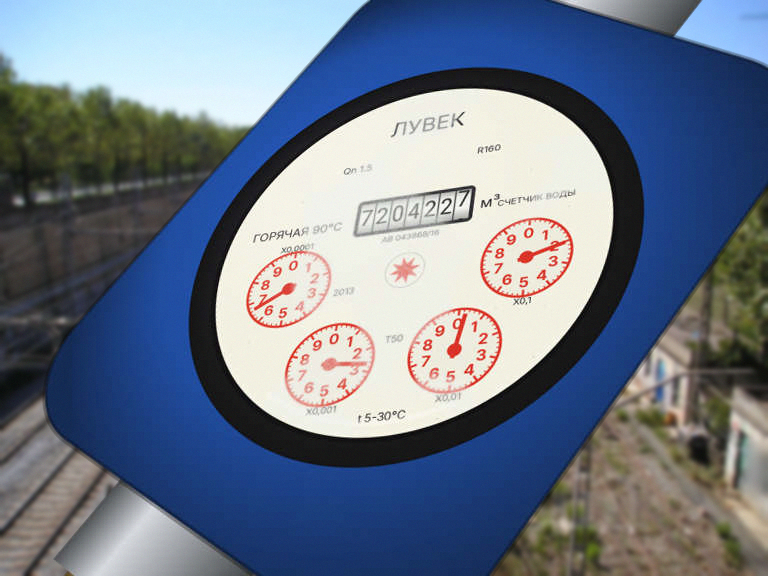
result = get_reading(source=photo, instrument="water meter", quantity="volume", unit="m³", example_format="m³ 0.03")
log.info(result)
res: m³ 7204227.2026
